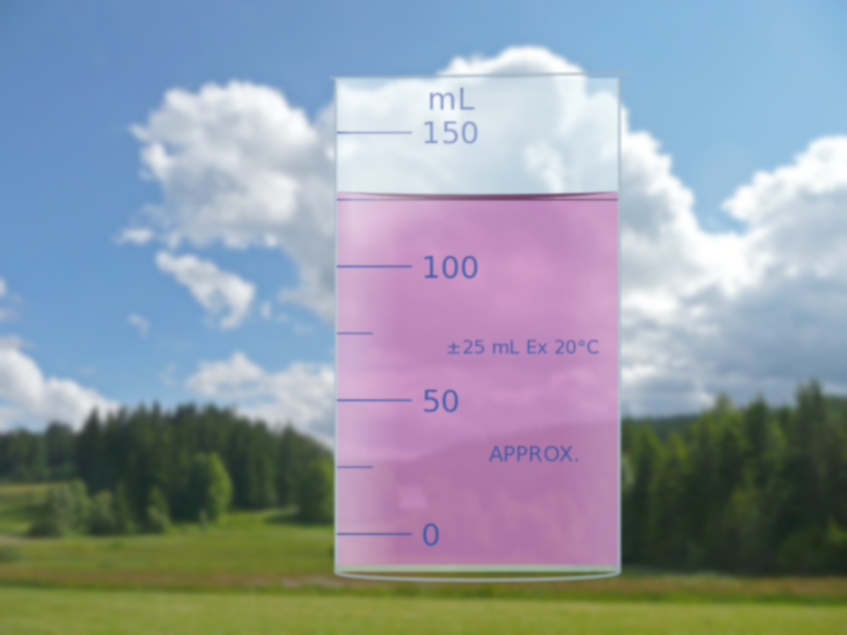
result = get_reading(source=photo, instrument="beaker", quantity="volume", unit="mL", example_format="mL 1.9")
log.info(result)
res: mL 125
